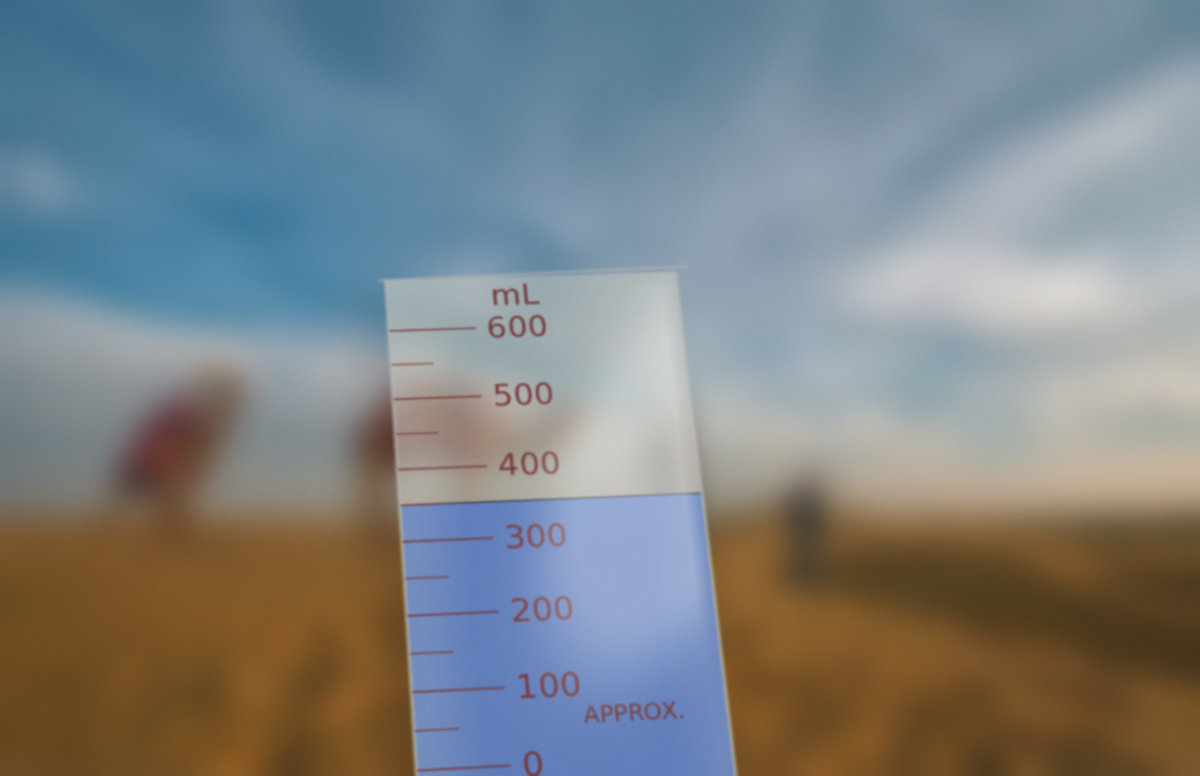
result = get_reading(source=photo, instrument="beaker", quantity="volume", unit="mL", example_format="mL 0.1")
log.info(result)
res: mL 350
